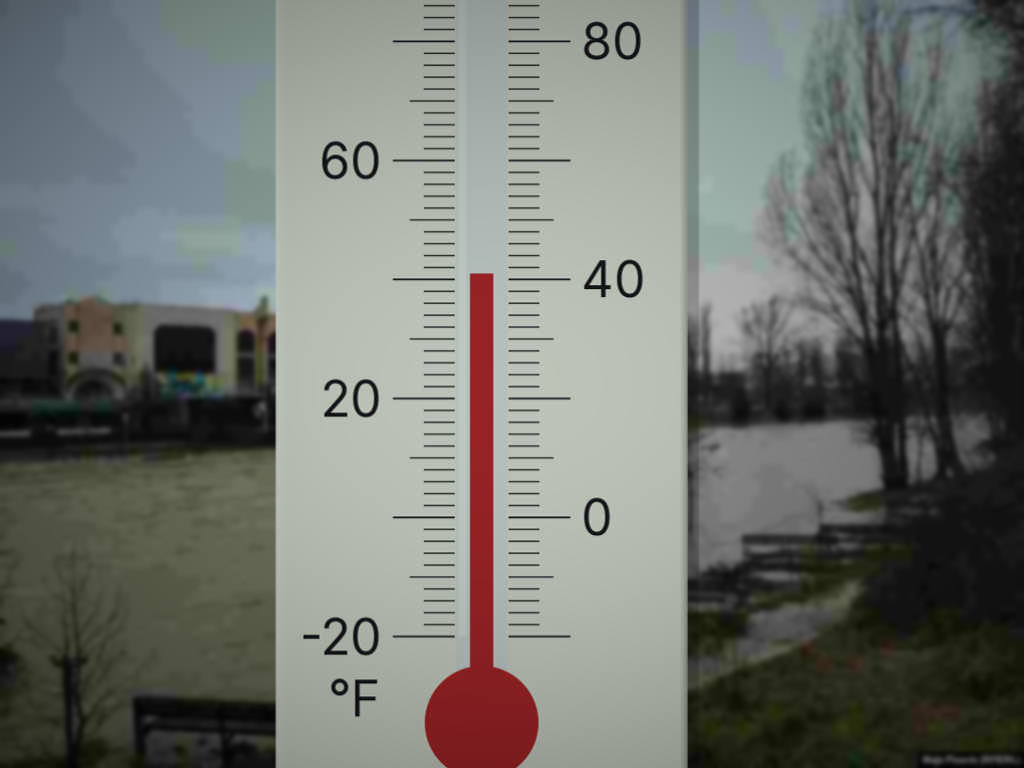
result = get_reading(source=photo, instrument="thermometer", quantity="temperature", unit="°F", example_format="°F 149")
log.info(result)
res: °F 41
